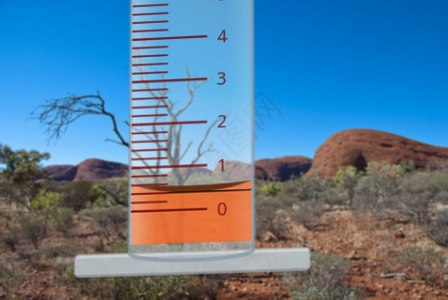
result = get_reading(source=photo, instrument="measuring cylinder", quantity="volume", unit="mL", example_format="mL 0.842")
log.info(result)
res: mL 0.4
